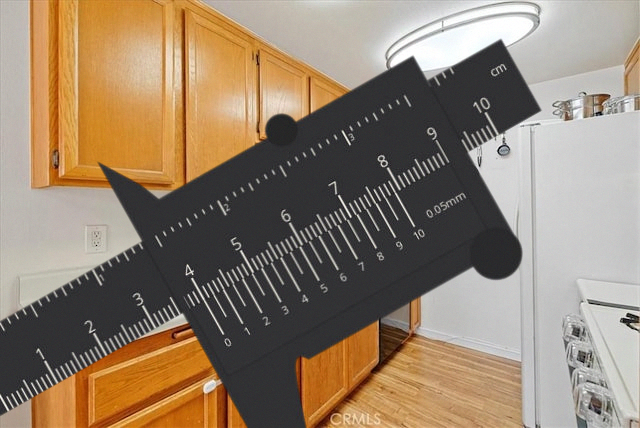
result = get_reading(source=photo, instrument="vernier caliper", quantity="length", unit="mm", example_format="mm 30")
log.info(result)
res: mm 40.0
